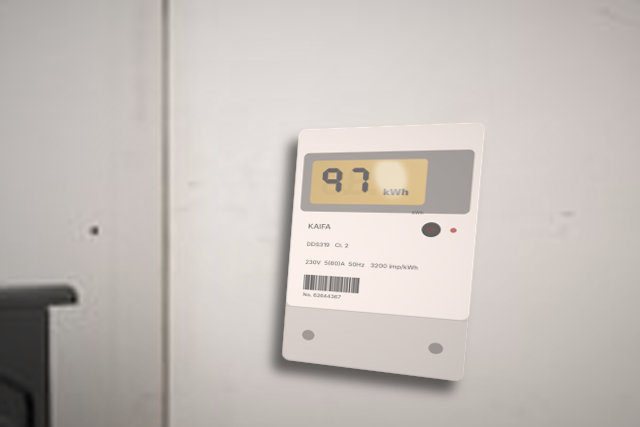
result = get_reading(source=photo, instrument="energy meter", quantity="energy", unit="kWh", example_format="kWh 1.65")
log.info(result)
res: kWh 97
